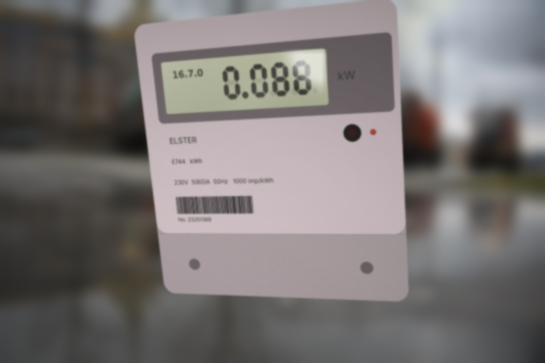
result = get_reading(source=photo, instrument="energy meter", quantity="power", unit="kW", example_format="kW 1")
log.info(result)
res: kW 0.088
